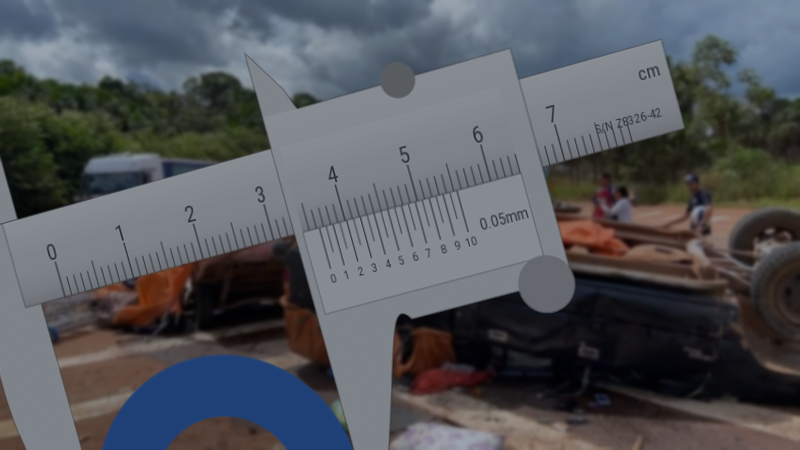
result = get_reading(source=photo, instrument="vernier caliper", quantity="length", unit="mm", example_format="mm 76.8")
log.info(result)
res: mm 36.4
